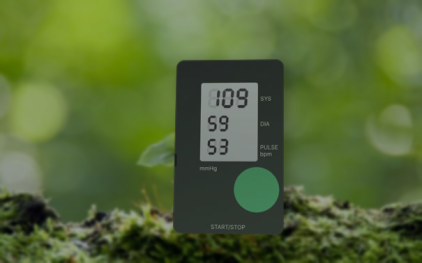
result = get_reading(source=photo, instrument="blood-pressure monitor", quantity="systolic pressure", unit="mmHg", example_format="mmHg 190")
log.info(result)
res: mmHg 109
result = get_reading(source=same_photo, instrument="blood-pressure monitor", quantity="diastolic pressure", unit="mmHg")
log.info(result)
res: mmHg 59
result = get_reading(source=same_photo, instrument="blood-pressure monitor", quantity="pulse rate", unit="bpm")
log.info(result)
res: bpm 53
